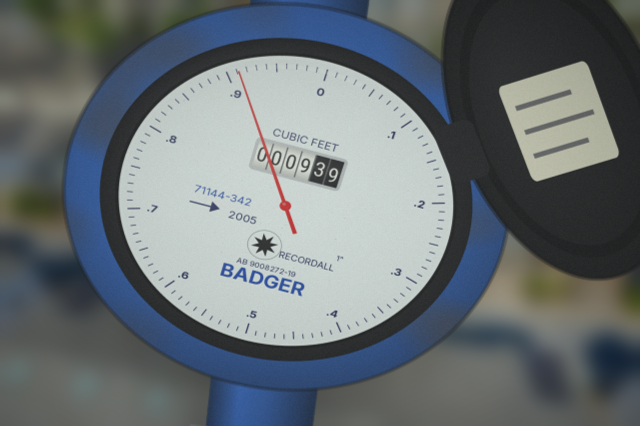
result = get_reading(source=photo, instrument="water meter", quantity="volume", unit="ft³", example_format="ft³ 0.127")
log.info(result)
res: ft³ 938.91
